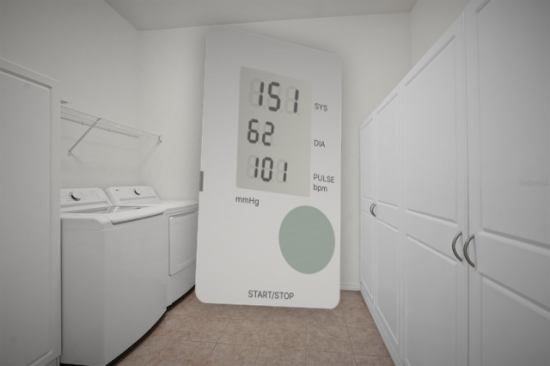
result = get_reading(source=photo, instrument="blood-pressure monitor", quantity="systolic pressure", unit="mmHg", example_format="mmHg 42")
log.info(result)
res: mmHg 151
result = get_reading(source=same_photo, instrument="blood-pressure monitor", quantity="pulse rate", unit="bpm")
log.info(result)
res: bpm 101
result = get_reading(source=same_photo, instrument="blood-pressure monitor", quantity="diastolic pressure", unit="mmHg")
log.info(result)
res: mmHg 62
